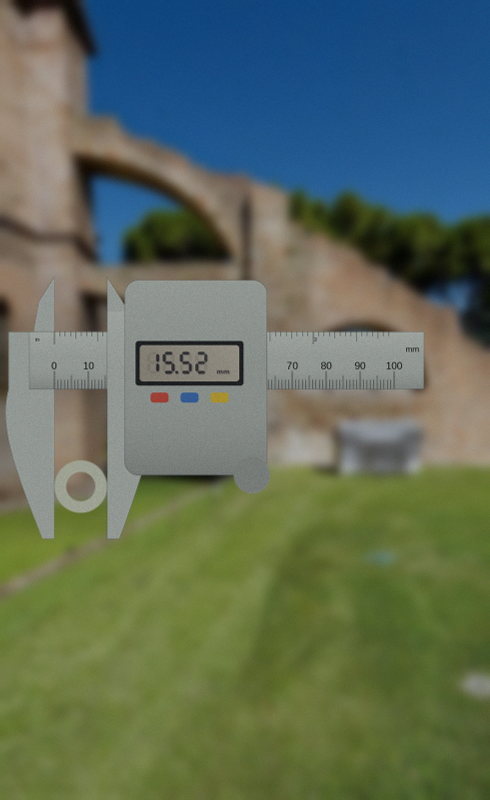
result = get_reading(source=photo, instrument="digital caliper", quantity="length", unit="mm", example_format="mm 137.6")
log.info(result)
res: mm 15.52
